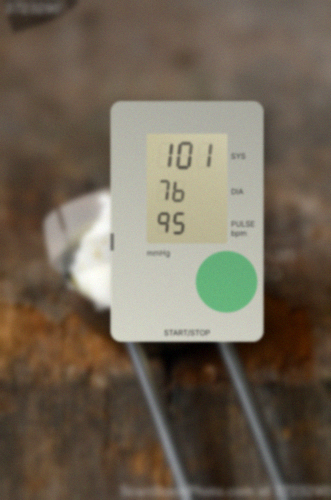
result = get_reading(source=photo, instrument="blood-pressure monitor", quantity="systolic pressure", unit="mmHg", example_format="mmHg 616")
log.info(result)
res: mmHg 101
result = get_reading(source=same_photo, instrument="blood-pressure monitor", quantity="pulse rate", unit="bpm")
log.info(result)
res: bpm 95
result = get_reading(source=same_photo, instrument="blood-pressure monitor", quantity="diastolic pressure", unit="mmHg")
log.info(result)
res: mmHg 76
